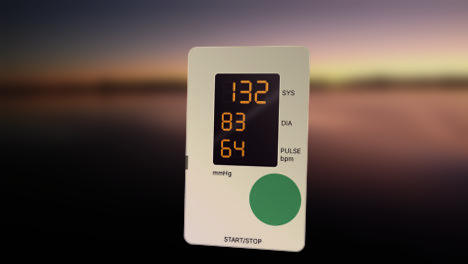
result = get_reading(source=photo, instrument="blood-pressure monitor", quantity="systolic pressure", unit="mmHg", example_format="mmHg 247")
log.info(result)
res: mmHg 132
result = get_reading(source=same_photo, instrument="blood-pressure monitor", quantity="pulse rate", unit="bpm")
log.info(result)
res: bpm 64
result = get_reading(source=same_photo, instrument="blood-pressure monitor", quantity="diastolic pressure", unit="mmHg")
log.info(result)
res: mmHg 83
